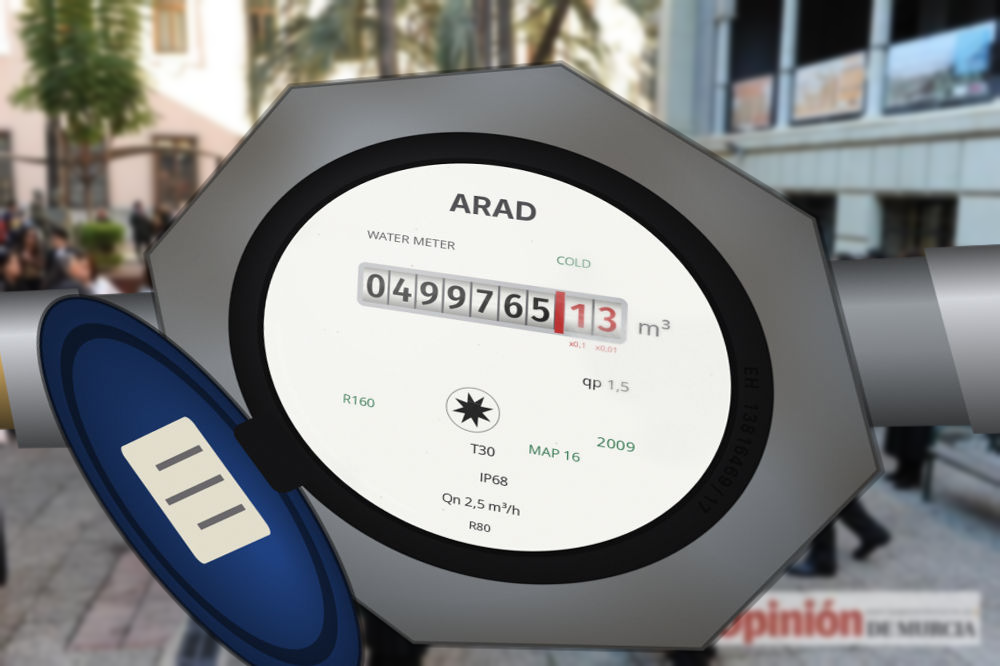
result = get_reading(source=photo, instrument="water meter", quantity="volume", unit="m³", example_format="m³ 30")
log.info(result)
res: m³ 499765.13
